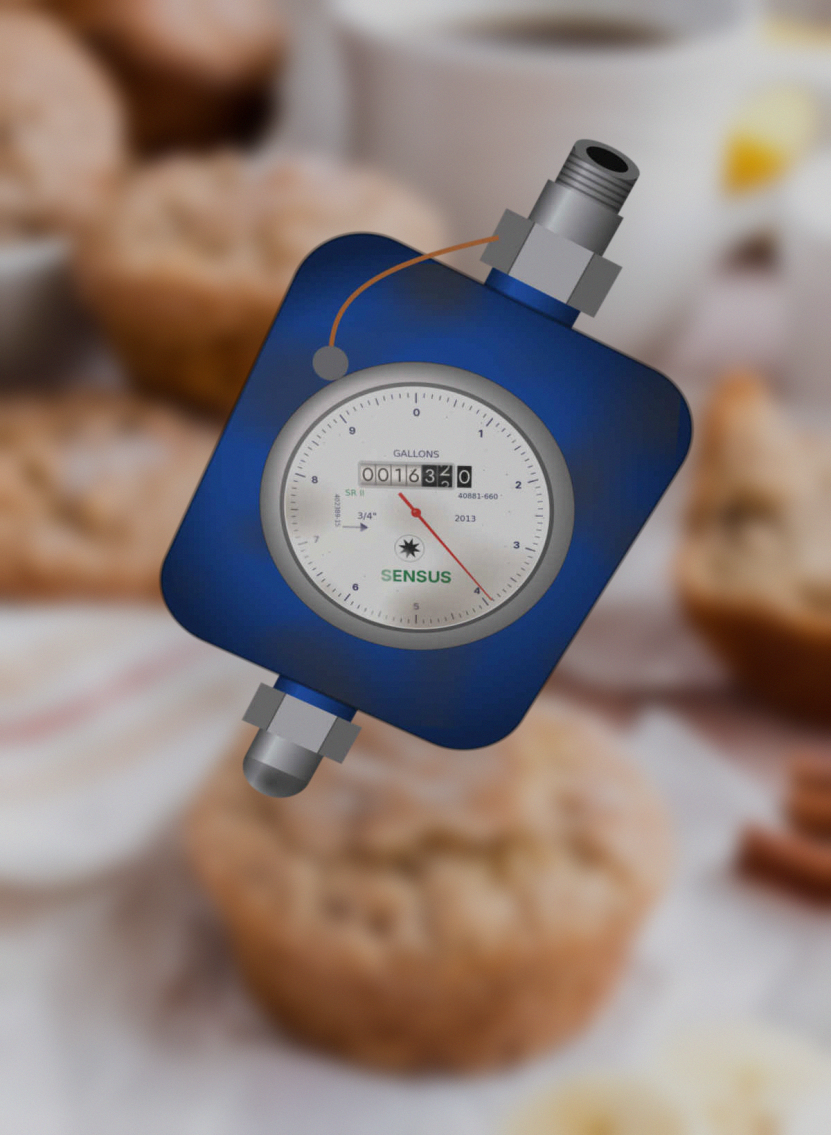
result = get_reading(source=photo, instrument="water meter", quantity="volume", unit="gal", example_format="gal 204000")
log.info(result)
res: gal 16323.9
